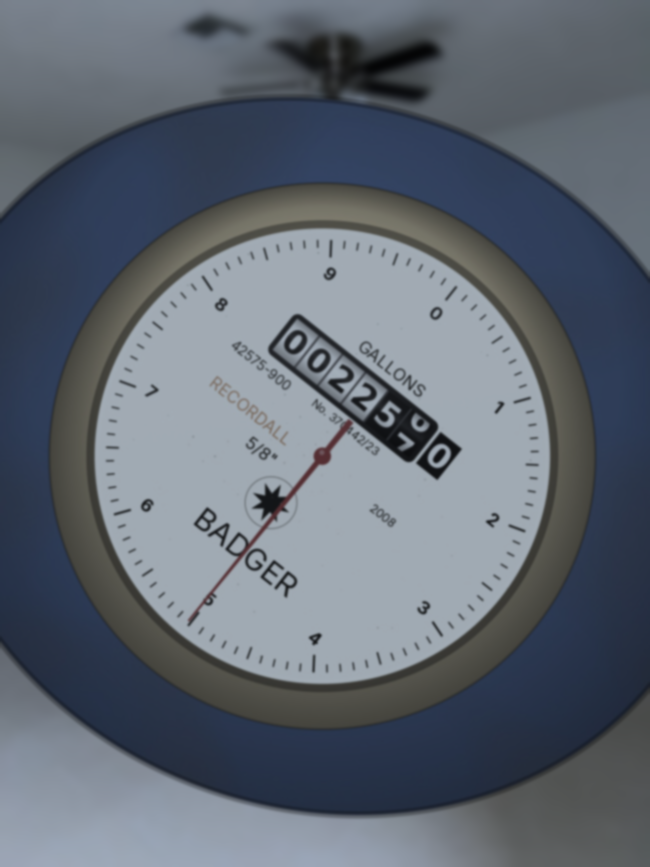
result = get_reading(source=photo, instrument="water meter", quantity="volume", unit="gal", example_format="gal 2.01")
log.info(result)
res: gal 22565.0
